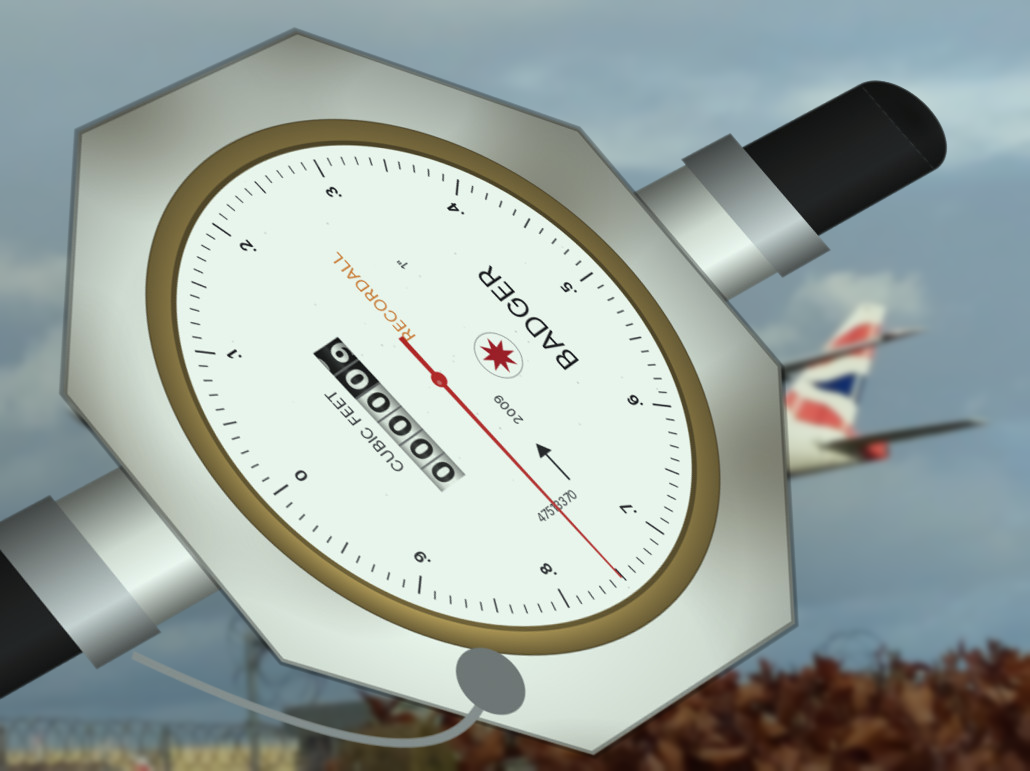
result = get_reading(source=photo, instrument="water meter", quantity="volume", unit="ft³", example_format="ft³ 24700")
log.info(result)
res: ft³ 8.75
